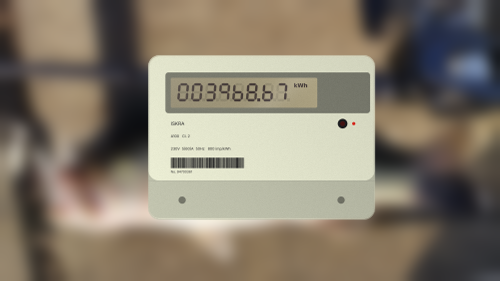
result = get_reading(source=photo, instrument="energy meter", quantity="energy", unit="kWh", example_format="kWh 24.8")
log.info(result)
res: kWh 3968.67
